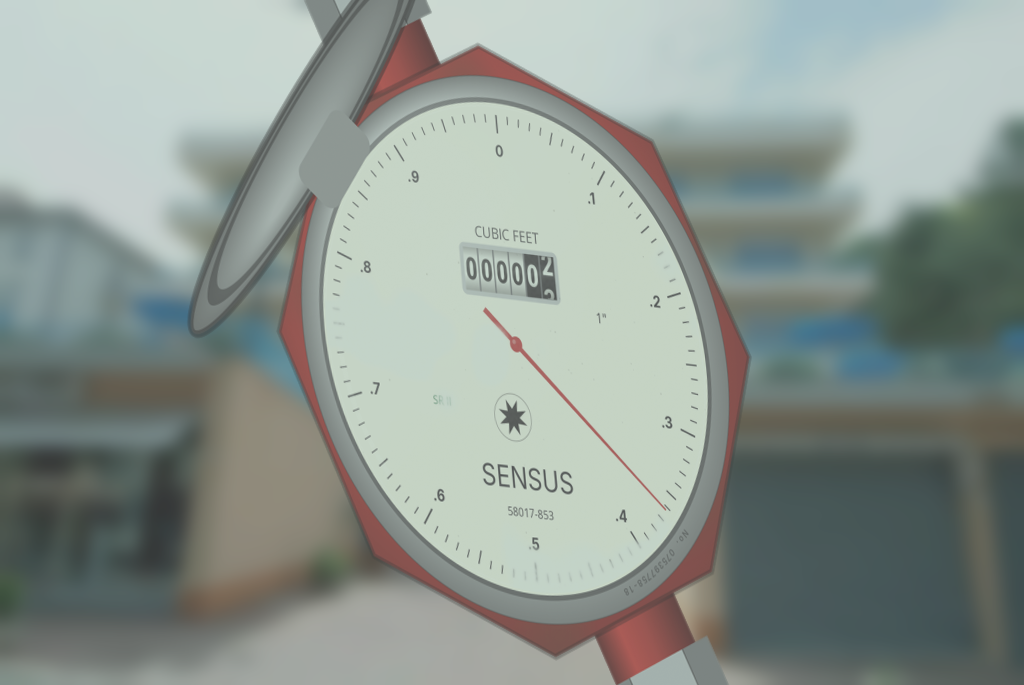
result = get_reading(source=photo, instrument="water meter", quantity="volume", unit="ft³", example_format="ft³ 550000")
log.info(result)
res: ft³ 2.36
